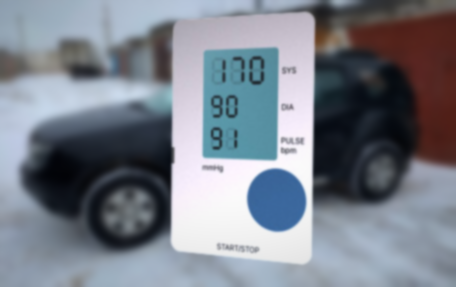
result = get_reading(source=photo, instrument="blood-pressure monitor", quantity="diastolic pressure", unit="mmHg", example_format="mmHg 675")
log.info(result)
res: mmHg 90
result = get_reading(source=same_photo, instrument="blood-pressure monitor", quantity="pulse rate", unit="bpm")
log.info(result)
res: bpm 91
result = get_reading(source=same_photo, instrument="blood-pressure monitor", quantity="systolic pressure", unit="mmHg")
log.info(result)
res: mmHg 170
